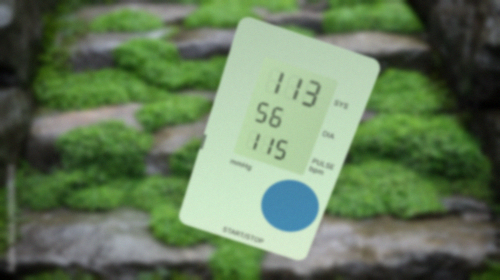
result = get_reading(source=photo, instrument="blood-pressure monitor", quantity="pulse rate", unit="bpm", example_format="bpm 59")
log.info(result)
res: bpm 115
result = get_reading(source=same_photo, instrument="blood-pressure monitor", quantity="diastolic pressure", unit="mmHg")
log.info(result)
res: mmHg 56
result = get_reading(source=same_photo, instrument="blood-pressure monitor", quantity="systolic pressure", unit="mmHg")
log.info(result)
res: mmHg 113
